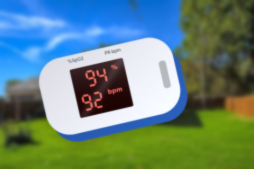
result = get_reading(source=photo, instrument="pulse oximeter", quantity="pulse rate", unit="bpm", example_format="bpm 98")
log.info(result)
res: bpm 92
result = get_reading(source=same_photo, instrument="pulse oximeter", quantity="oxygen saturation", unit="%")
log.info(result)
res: % 94
